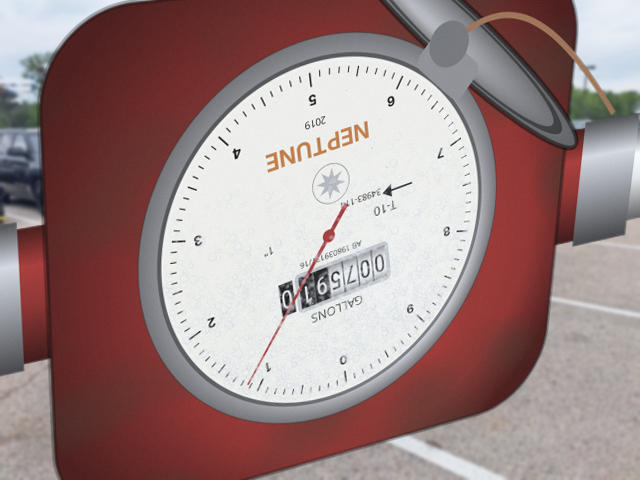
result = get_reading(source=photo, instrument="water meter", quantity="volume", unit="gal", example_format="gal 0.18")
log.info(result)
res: gal 75911.1
